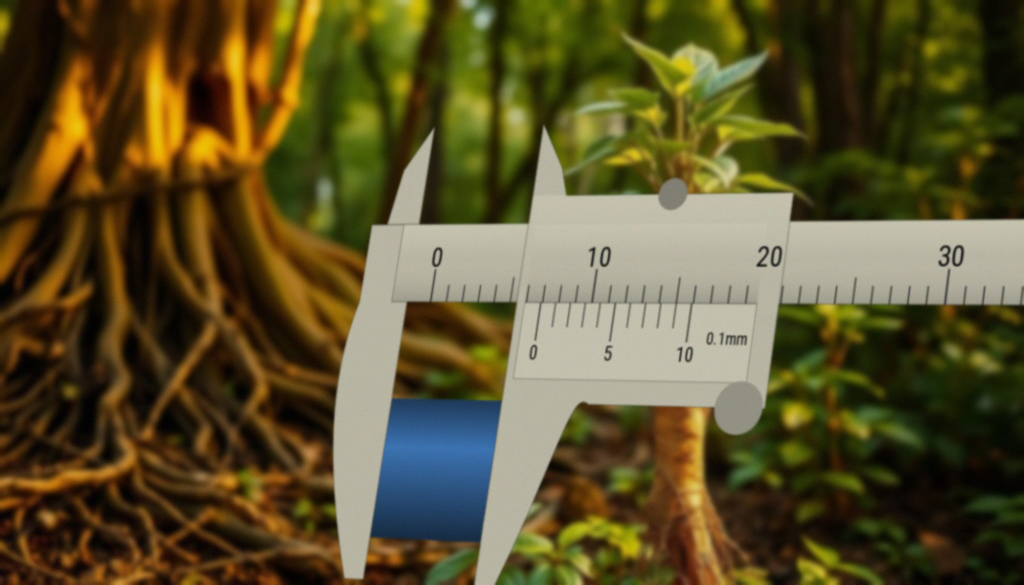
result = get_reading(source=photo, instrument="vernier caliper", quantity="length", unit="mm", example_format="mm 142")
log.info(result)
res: mm 6.9
